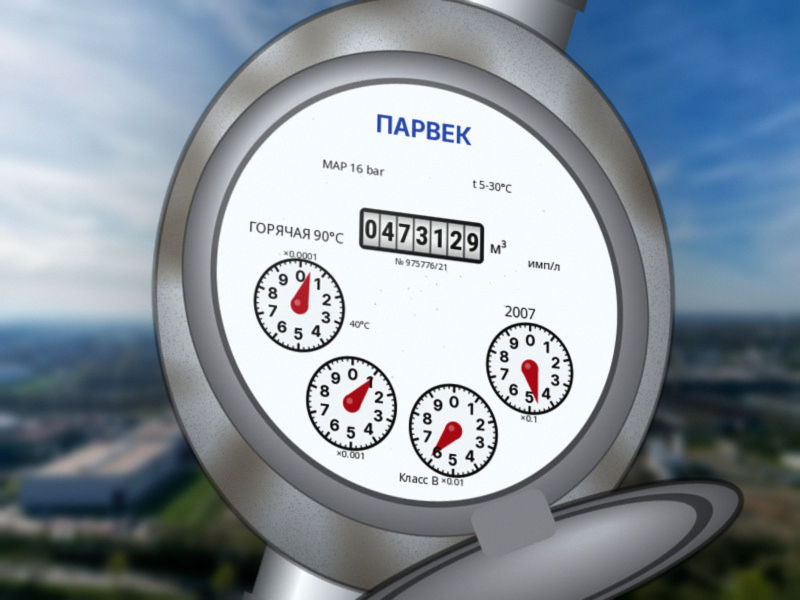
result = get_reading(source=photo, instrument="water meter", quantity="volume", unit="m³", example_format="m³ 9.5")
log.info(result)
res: m³ 473129.4610
